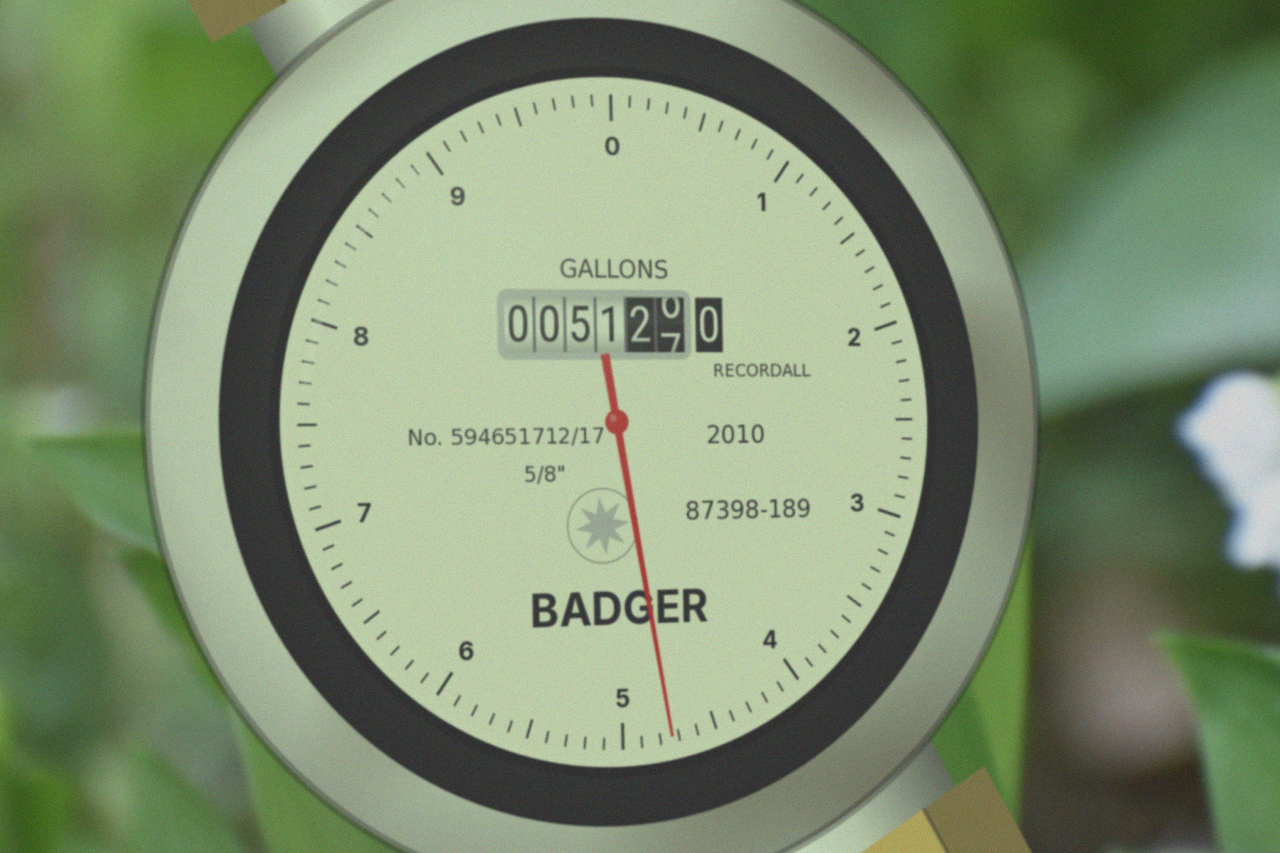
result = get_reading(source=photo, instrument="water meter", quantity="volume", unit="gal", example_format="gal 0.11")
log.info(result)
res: gal 51264.7
